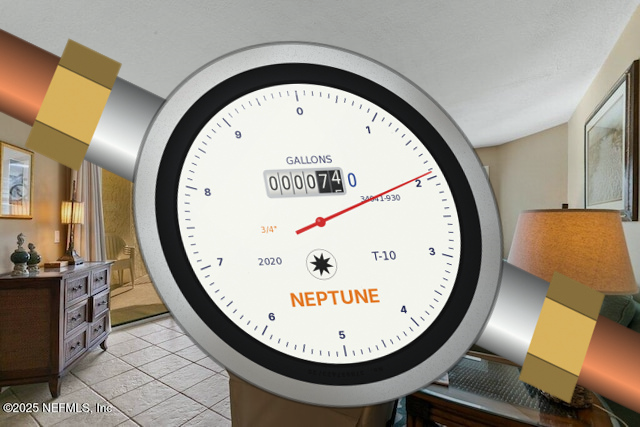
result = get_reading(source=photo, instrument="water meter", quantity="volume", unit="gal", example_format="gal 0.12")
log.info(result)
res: gal 741.9
